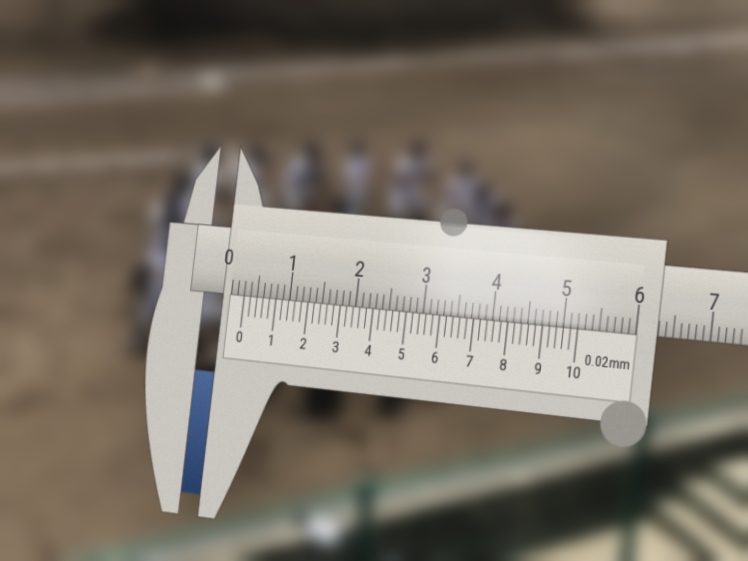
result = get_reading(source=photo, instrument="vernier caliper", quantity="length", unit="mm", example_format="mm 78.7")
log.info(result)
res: mm 3.0
